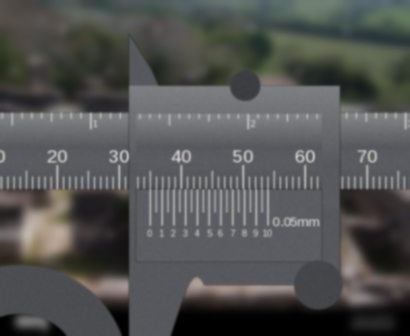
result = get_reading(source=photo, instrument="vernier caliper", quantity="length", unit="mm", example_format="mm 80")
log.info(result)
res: mm 35.0
